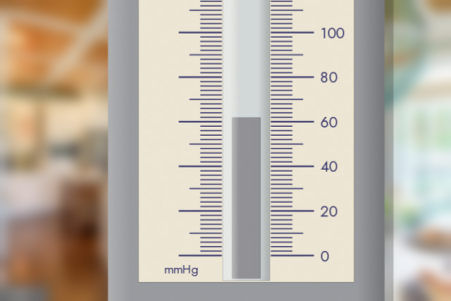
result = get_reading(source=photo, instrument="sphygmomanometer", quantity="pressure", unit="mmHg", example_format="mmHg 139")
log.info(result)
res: mmHg 62
